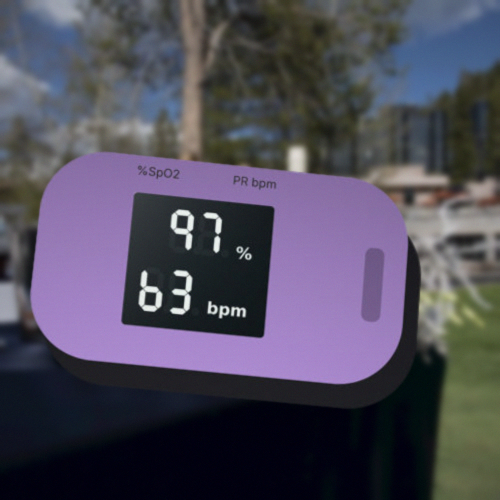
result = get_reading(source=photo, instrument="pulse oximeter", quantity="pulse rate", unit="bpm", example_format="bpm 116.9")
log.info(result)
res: bpm 63
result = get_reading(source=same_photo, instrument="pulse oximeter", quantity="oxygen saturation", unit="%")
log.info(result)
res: % 97
